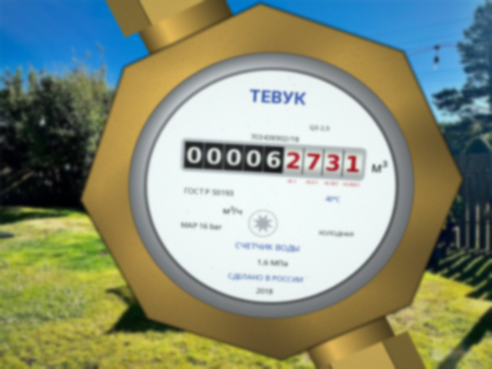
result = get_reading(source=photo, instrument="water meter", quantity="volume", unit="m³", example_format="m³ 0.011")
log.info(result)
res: m³ 6.2731
